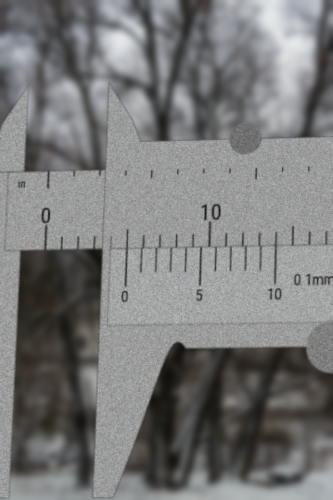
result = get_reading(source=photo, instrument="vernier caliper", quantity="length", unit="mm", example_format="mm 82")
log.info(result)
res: mm 5.0
